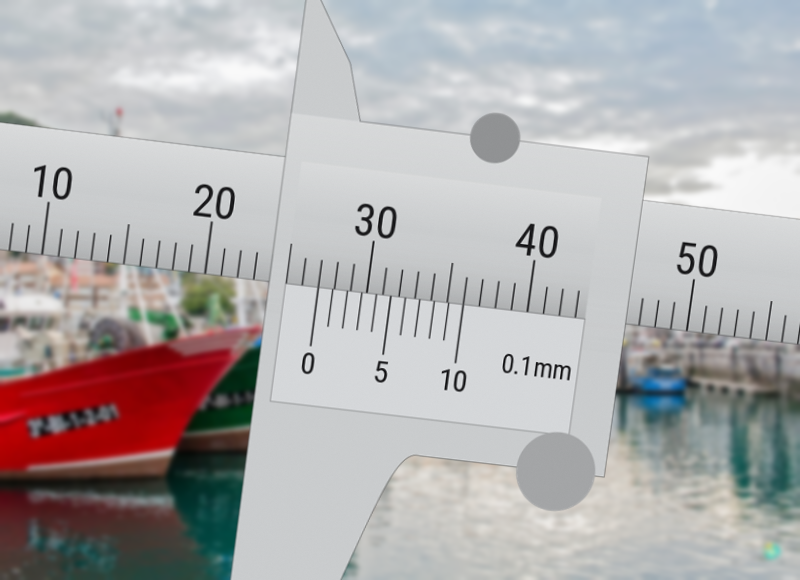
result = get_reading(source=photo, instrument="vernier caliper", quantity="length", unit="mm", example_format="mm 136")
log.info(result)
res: mm 27.0
